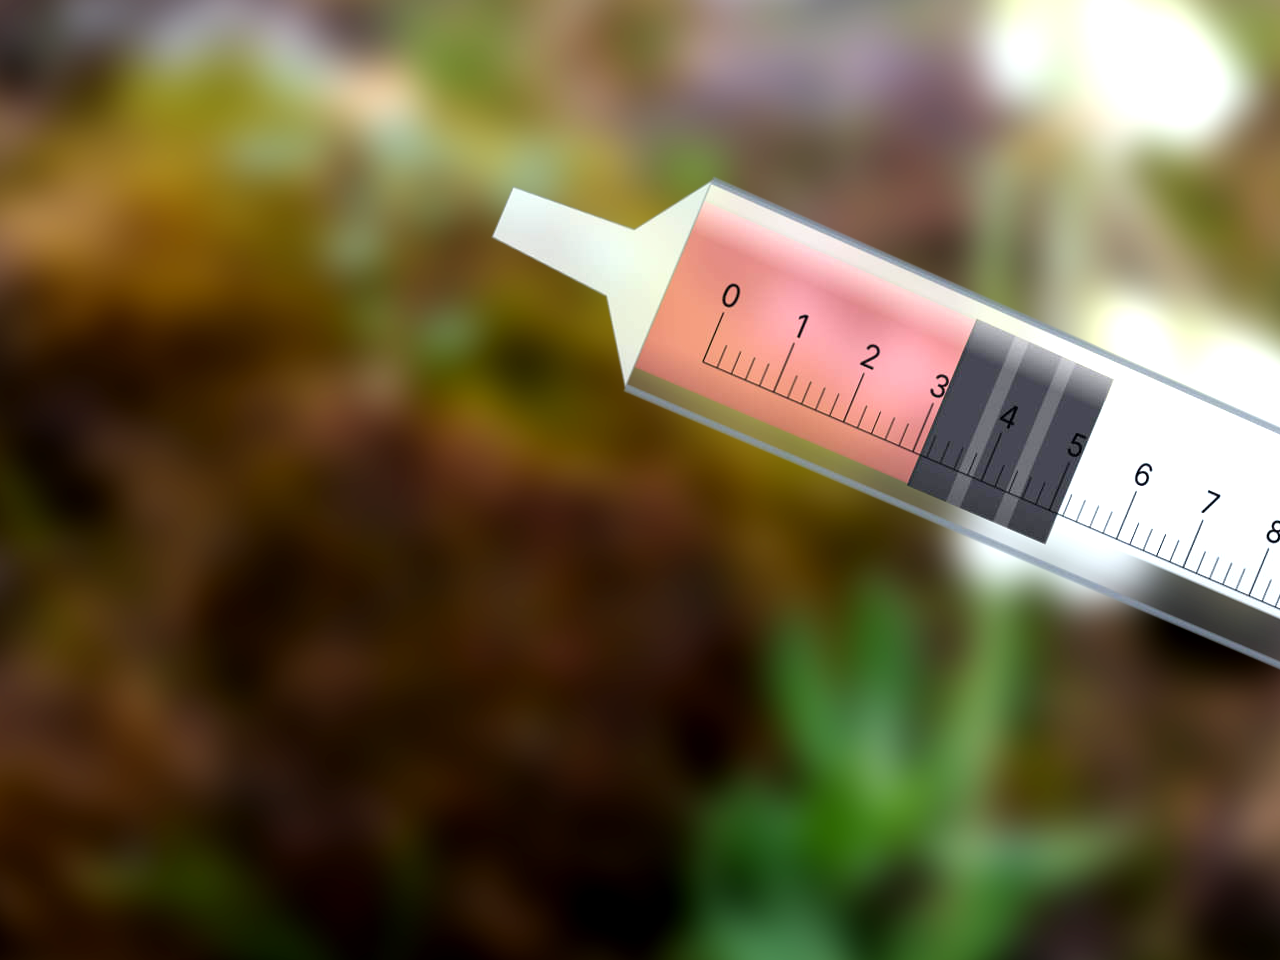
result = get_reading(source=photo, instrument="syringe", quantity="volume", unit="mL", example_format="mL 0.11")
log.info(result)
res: mL 3.1
